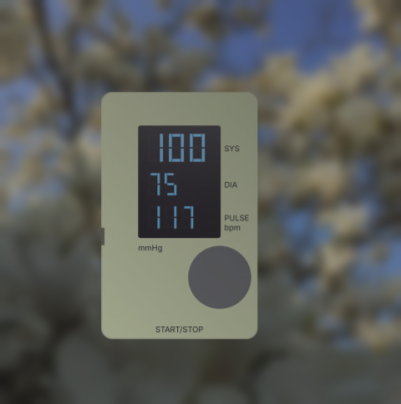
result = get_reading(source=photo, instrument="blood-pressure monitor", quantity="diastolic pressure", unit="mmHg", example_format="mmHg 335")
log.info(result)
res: mmHg 75
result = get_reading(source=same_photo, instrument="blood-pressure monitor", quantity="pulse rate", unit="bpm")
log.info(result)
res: bpm 117
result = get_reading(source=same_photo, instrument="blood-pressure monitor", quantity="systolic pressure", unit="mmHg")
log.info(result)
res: mmHg 100
